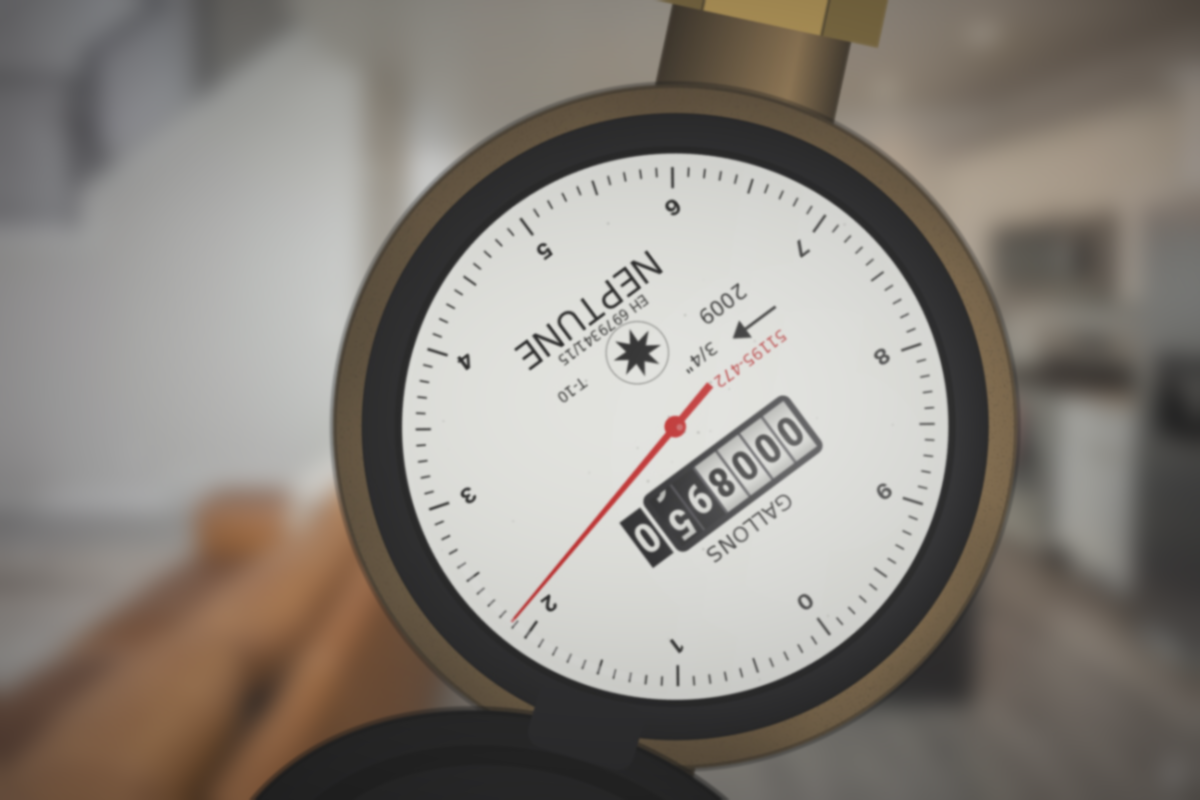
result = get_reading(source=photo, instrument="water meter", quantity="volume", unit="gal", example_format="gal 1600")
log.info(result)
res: gal 8952.1
